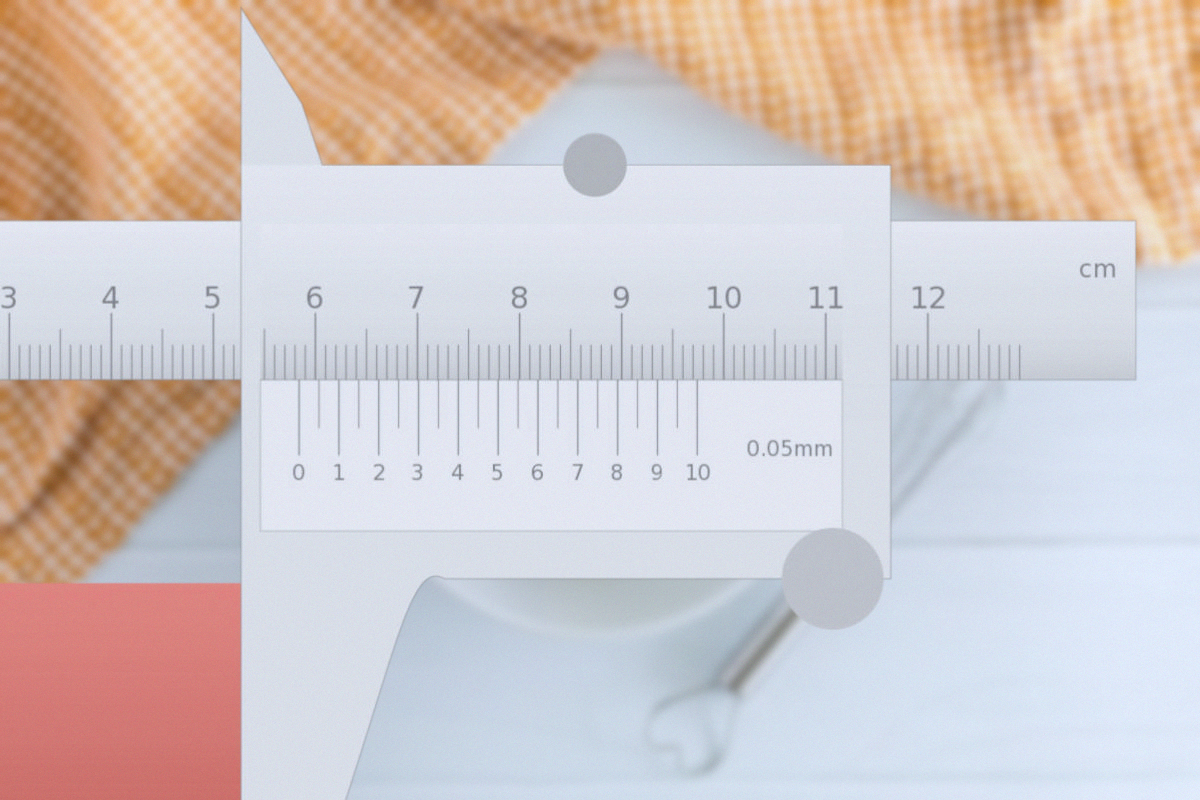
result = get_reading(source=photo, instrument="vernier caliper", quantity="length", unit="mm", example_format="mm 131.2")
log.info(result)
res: mm 58.4
